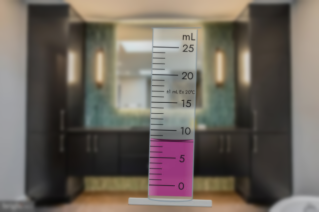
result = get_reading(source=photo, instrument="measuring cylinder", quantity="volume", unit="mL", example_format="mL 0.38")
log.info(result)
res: mL 8
